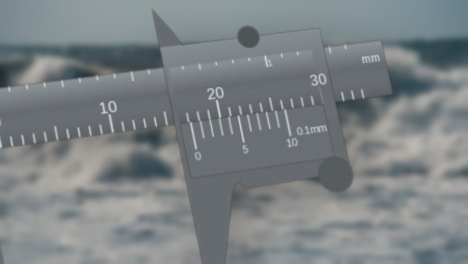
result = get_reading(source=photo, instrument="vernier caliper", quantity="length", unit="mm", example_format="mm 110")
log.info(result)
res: mm 17.2
